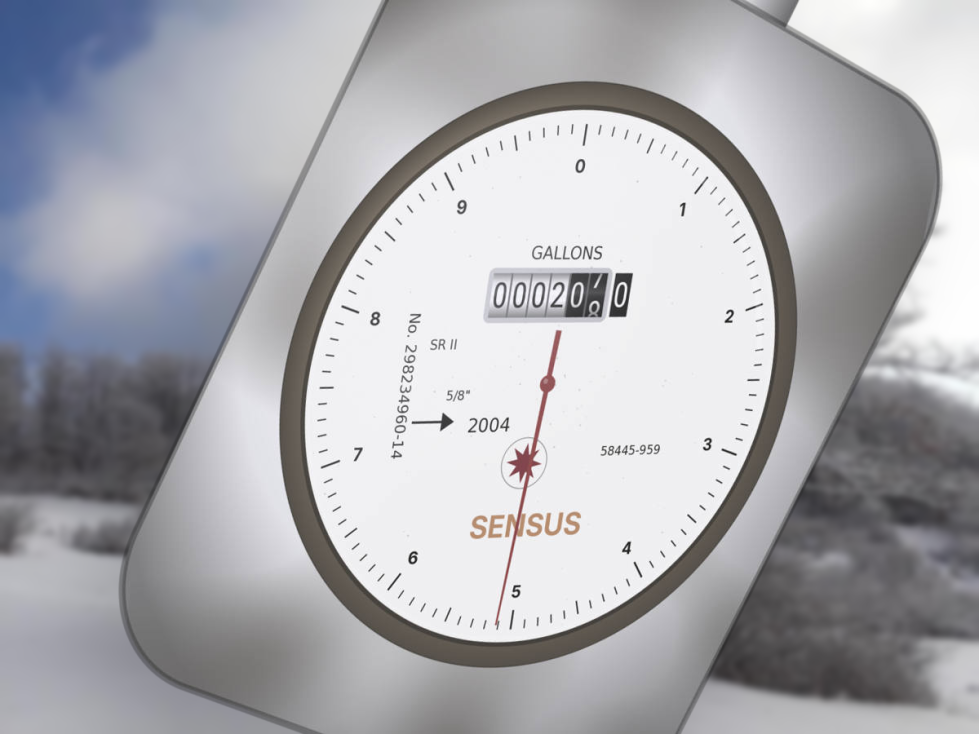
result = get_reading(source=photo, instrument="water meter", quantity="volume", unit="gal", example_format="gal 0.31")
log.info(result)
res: gal 2075.1
